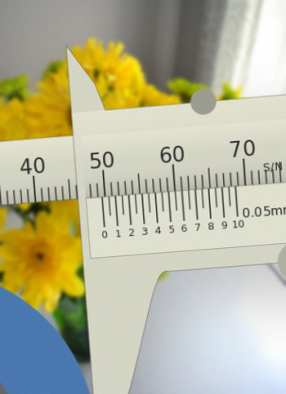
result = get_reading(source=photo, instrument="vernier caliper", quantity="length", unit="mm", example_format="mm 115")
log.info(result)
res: mm 49.6
